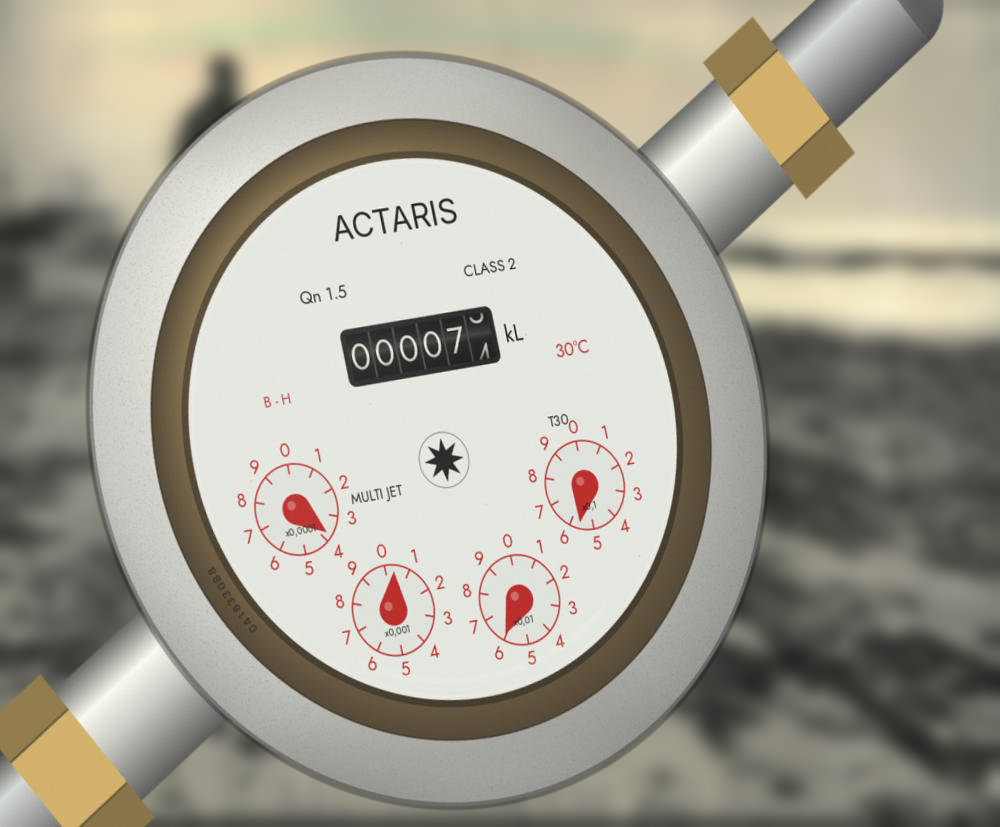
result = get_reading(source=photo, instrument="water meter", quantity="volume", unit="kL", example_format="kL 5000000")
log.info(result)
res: kL 73.5603
